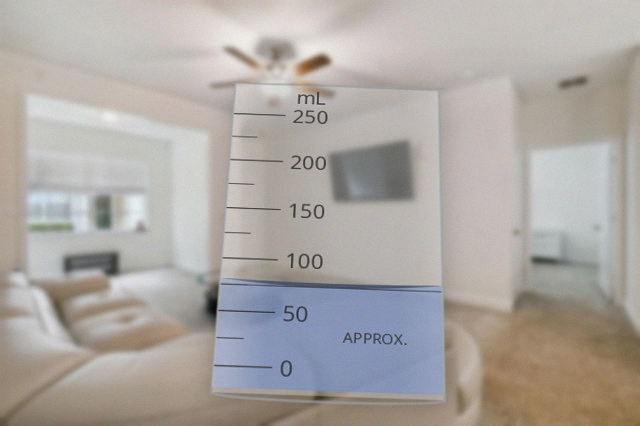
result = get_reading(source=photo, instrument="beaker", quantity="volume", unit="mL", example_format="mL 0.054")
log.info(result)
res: mL 75
